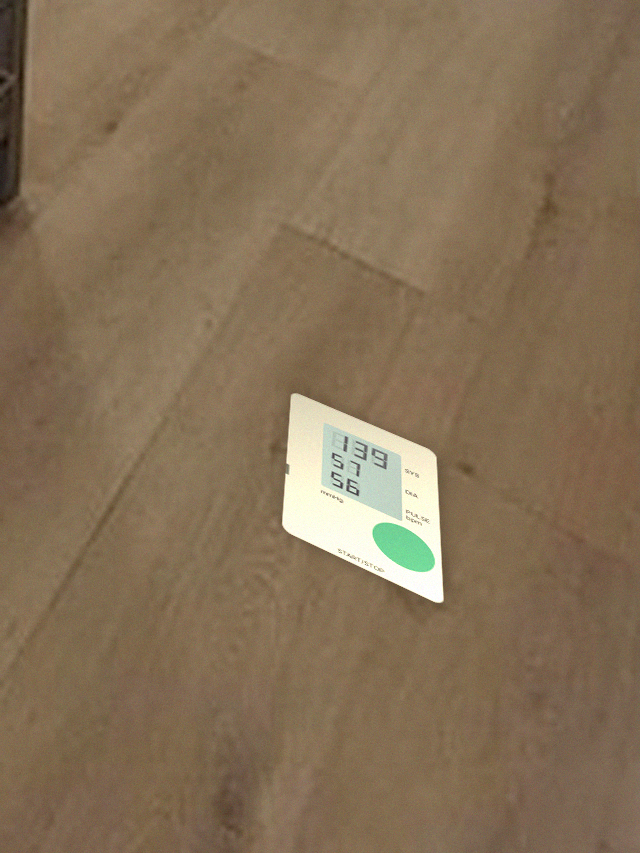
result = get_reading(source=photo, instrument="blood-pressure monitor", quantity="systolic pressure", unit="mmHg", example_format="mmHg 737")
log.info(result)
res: mmHg 139
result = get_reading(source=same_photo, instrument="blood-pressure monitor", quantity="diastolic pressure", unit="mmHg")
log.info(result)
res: mmHg 57
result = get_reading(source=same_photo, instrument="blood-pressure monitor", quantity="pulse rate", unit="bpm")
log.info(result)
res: bpm 56
